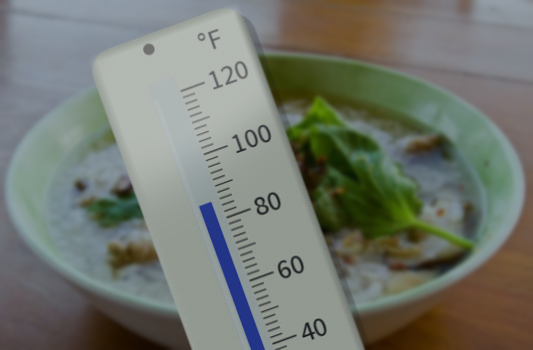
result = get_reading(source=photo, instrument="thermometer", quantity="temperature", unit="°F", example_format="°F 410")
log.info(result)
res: °F 86
